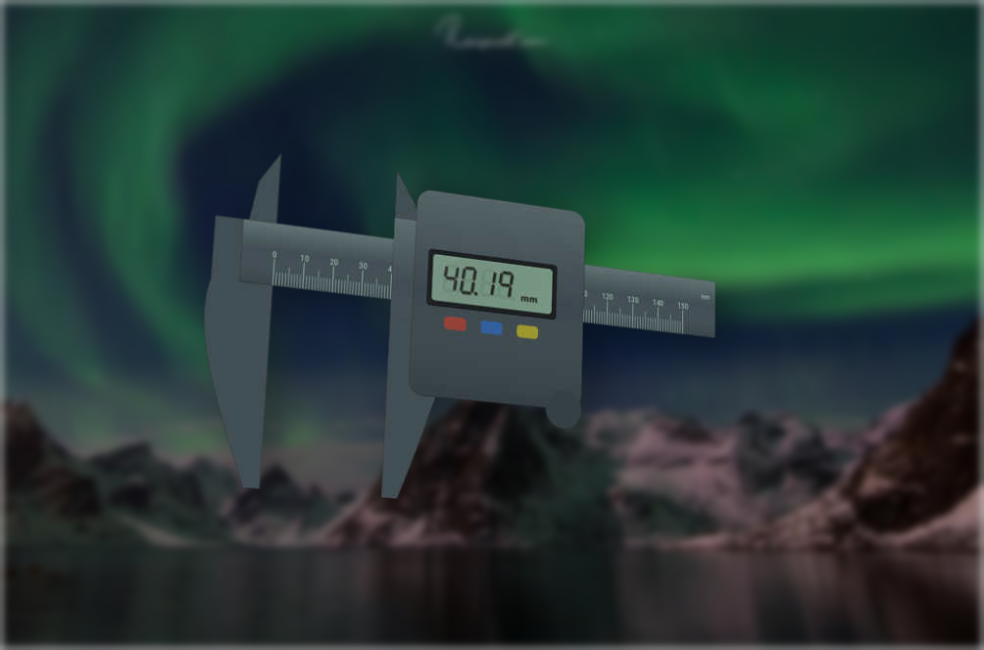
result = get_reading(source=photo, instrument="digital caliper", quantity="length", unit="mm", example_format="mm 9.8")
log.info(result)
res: mm 40.19
